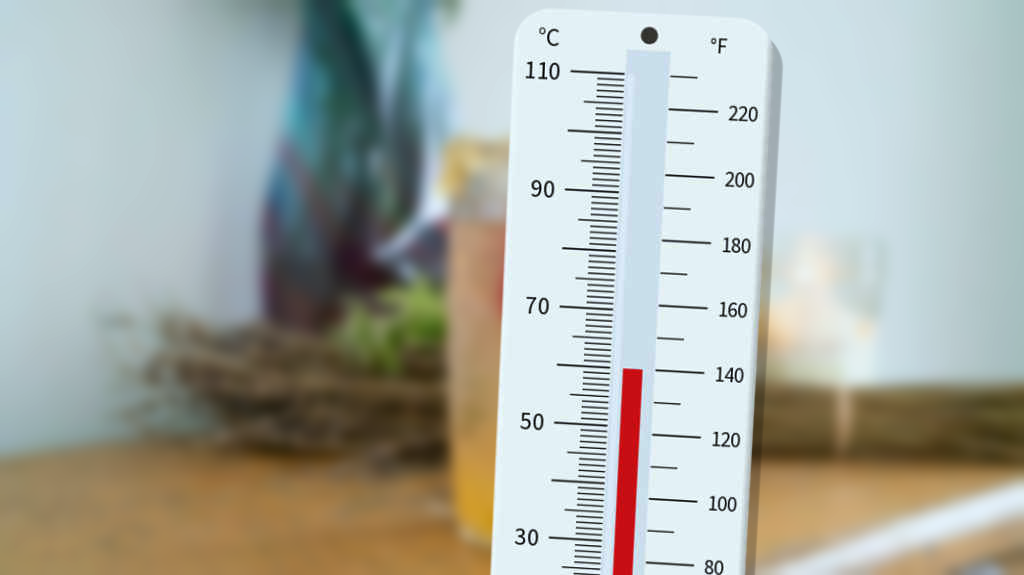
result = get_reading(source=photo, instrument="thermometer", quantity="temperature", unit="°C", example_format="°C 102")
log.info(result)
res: °C 60
